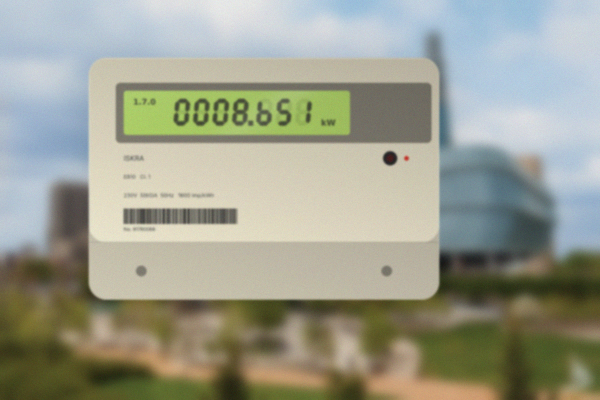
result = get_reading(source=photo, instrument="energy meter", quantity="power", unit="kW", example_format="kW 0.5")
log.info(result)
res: kW 8.651
